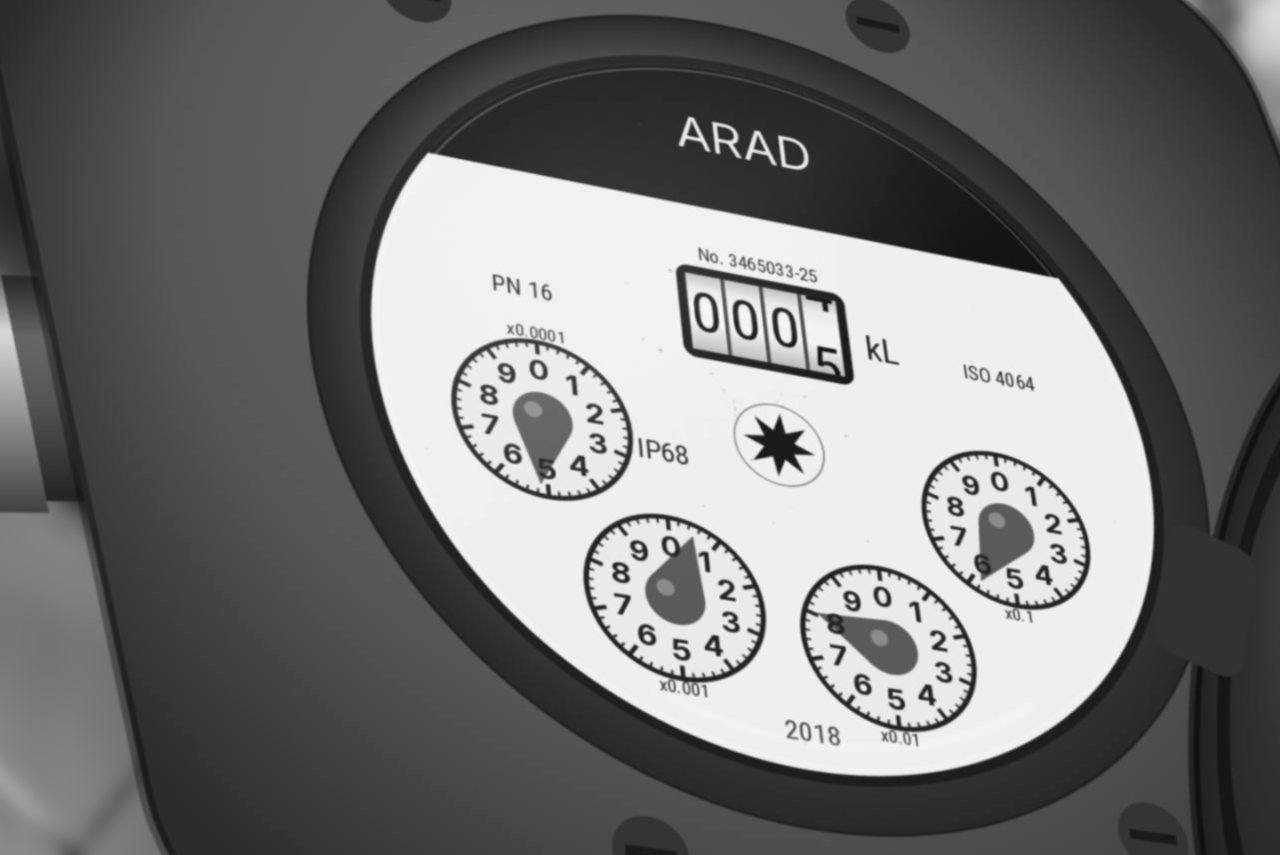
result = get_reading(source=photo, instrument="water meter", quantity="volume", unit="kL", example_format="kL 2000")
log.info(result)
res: kL 4.5805
